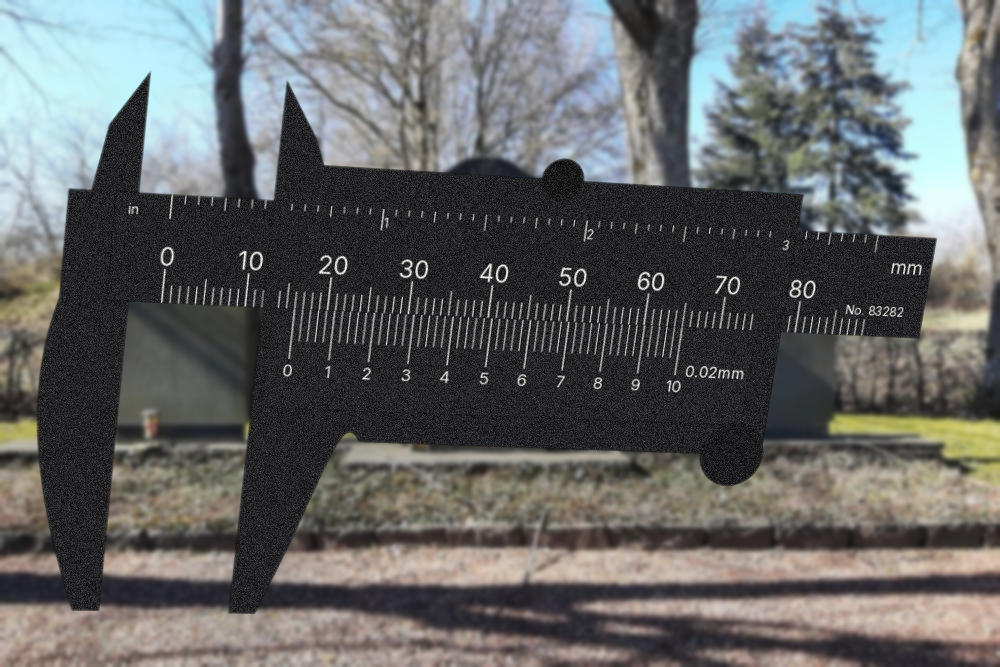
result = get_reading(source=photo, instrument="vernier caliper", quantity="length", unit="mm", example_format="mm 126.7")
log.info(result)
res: mm 16.0
